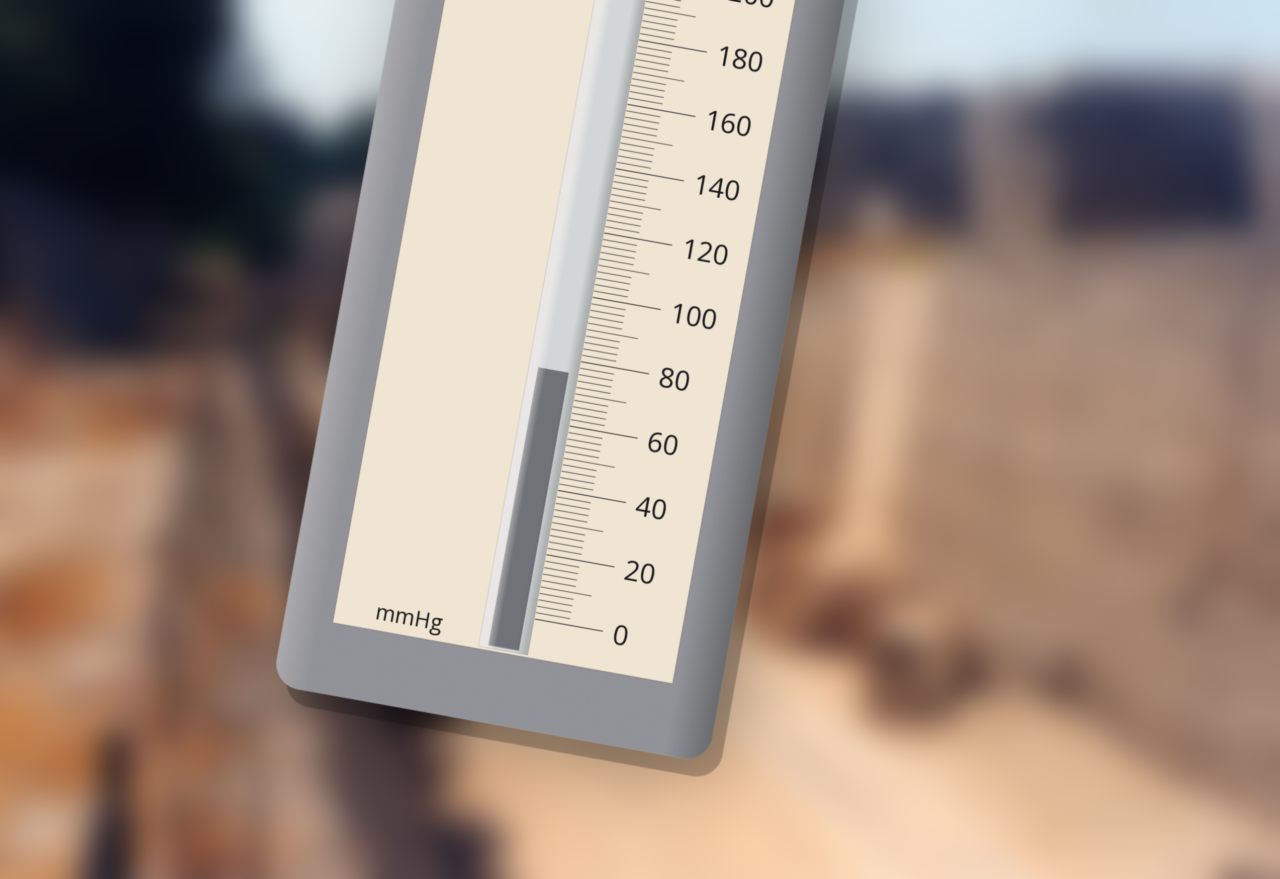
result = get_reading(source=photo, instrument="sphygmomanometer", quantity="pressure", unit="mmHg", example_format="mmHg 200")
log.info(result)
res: mmHg 76
